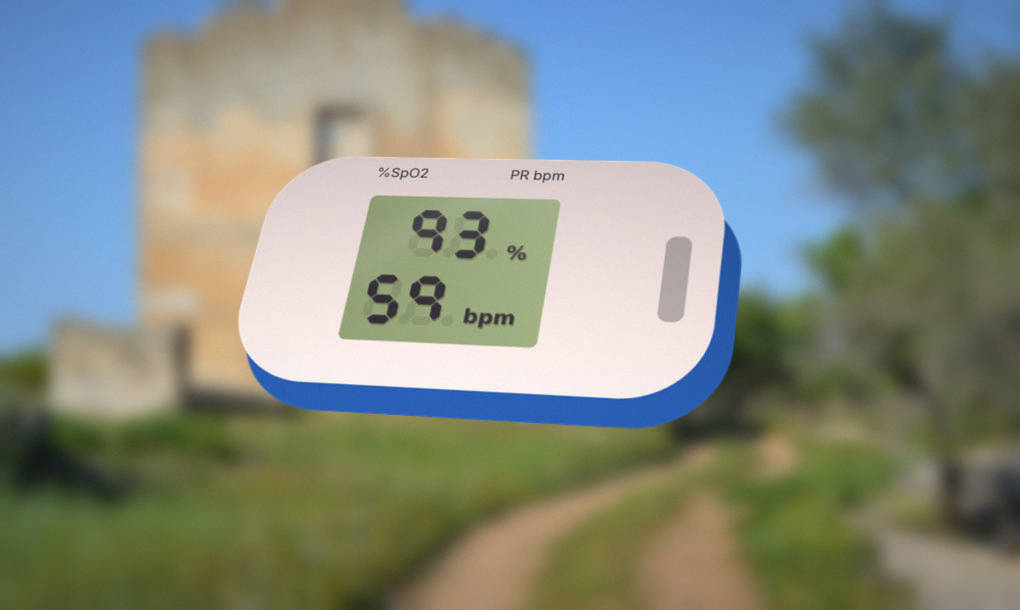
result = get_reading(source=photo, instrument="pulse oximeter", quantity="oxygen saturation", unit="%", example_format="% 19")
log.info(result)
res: % 93
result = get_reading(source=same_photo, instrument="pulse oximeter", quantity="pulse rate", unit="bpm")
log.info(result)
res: bpm 59
